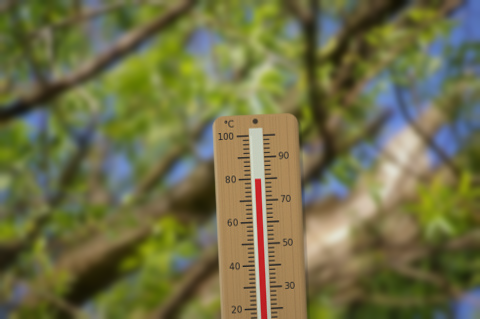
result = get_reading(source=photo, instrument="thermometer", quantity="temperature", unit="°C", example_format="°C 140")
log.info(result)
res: °C 80
